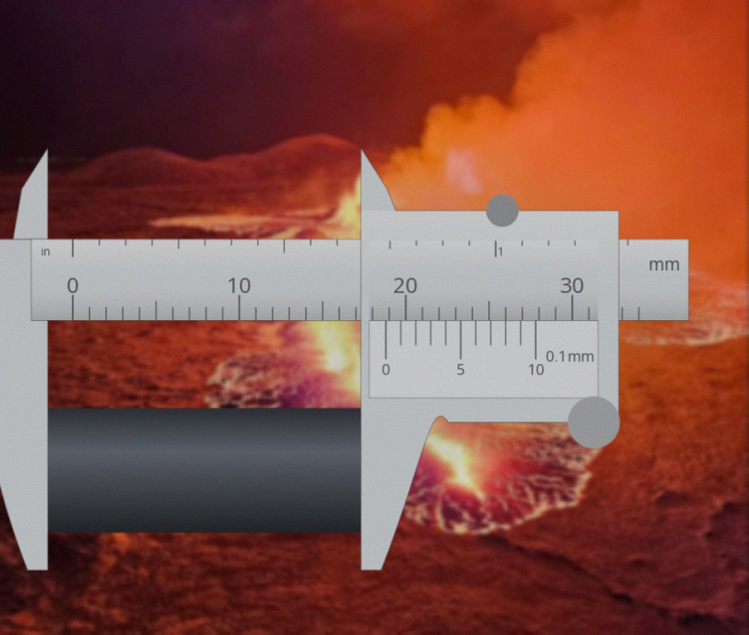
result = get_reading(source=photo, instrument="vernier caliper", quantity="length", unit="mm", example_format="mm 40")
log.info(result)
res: mm 18.8
